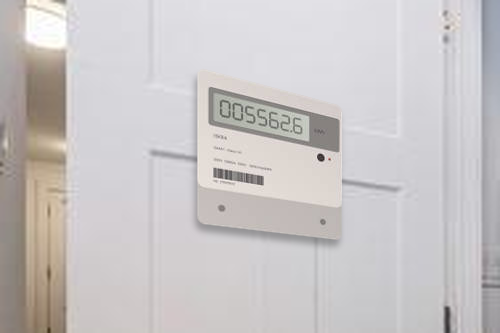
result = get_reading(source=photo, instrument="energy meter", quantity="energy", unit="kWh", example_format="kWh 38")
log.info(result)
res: kWh 5562.6
